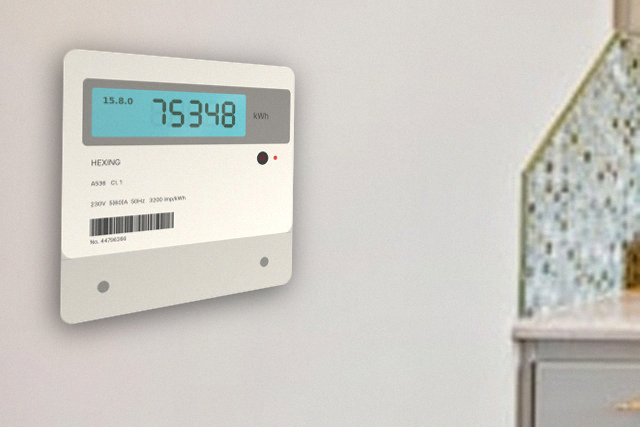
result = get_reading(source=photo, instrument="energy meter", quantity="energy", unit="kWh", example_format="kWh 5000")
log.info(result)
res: kWh 75348
